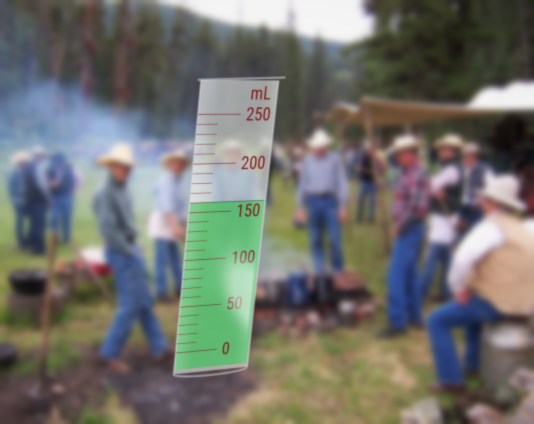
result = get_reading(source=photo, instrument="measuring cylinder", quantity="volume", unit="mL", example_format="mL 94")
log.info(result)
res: mL 160
